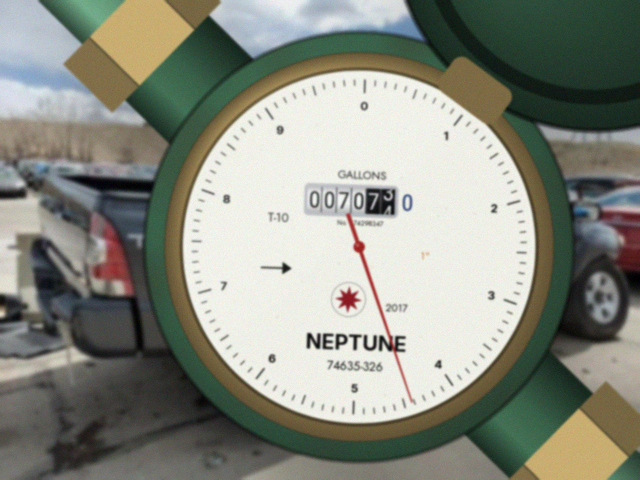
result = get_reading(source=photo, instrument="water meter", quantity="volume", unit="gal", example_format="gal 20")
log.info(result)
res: gal 70734.4
